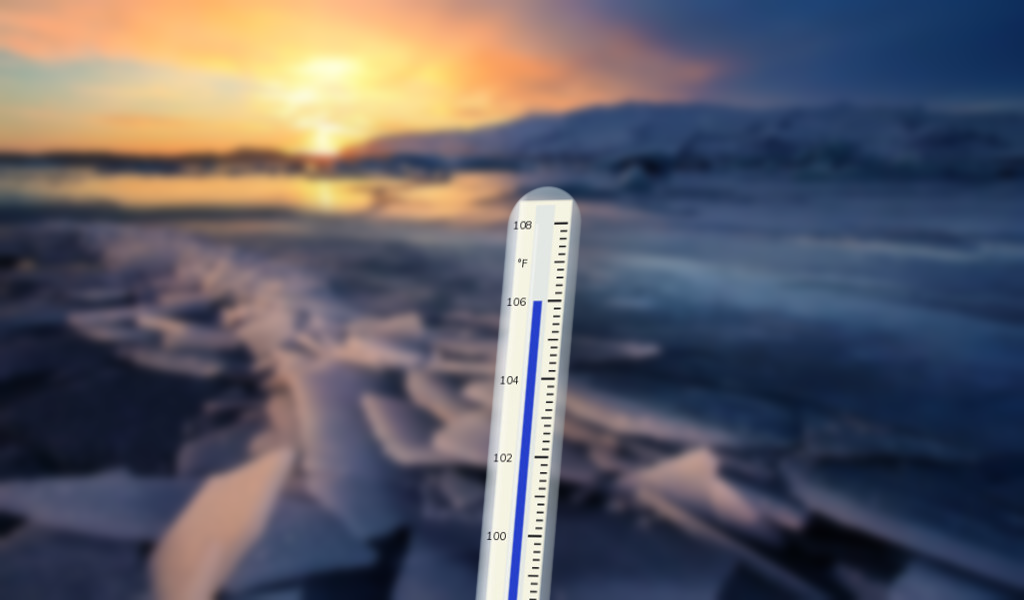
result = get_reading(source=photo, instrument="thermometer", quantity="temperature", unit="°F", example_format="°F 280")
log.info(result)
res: °F 106
